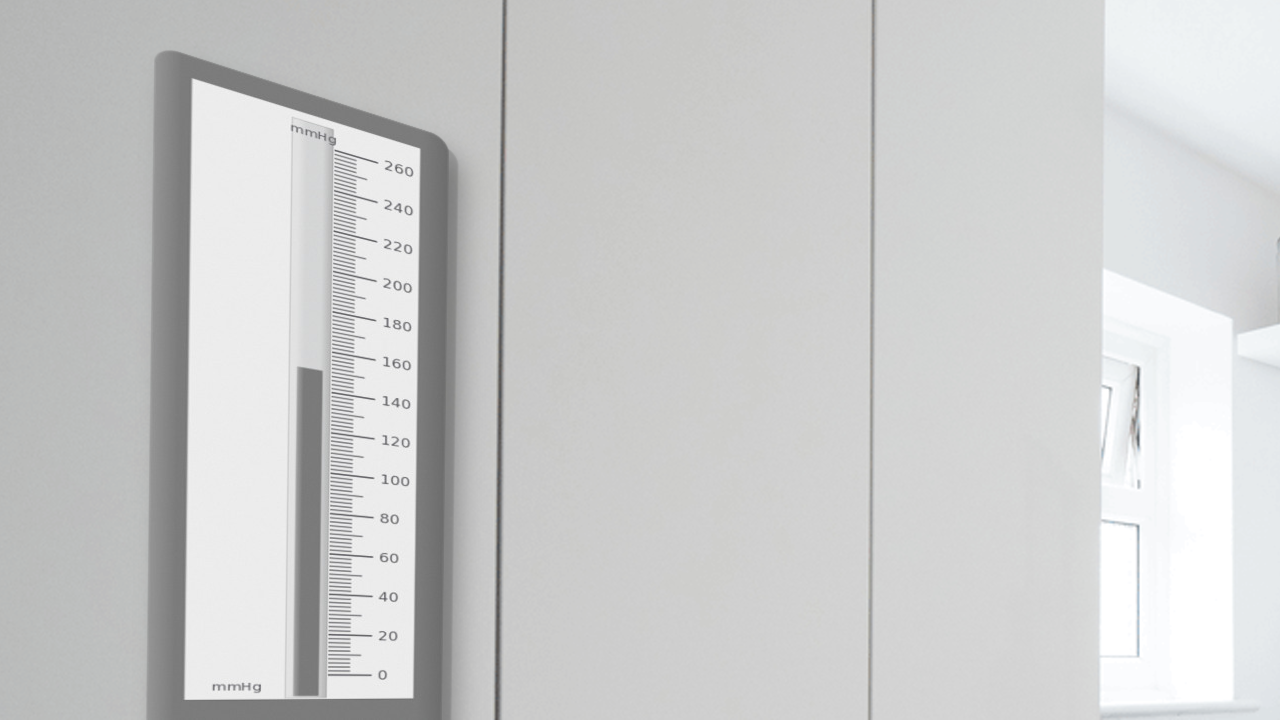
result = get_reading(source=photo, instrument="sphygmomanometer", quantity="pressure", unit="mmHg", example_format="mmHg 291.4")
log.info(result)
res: mmHg 150
